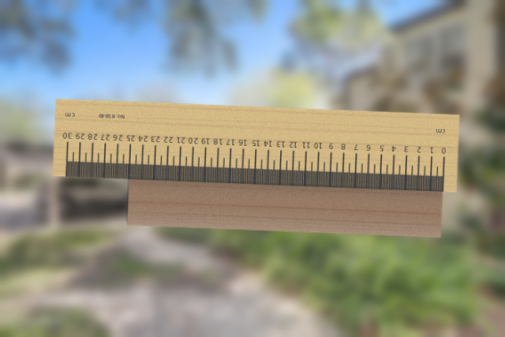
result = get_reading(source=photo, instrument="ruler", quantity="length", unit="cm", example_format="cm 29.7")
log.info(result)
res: cm 25
